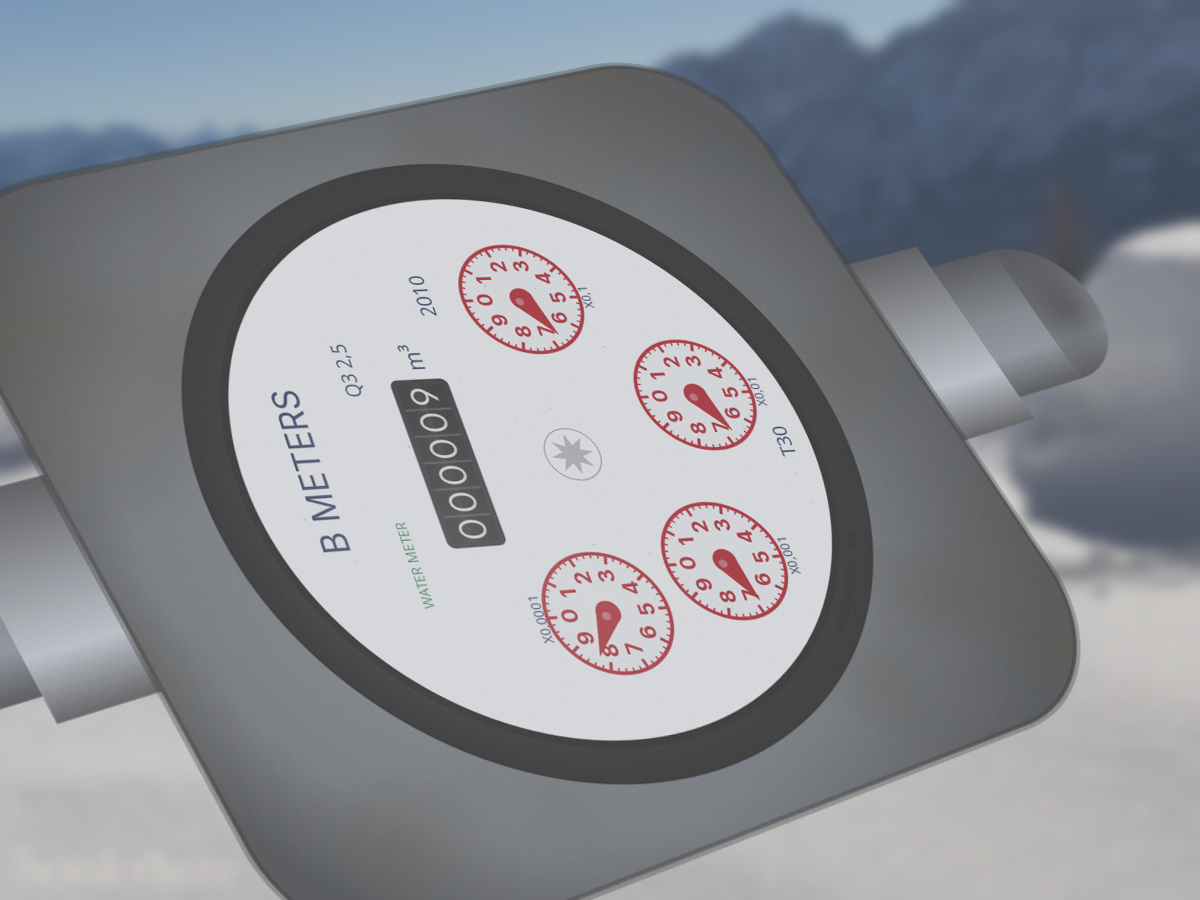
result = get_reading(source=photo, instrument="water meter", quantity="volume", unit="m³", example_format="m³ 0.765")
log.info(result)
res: m³ 9.6668
